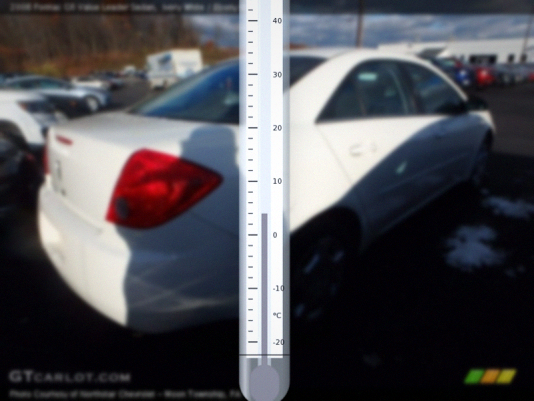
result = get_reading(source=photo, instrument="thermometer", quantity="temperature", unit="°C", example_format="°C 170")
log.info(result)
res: °C 4
